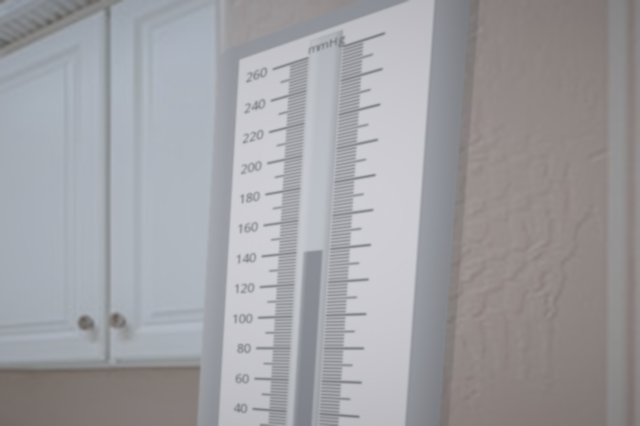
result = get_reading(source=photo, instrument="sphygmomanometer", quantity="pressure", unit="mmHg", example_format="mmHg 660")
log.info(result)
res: mmHg 140
